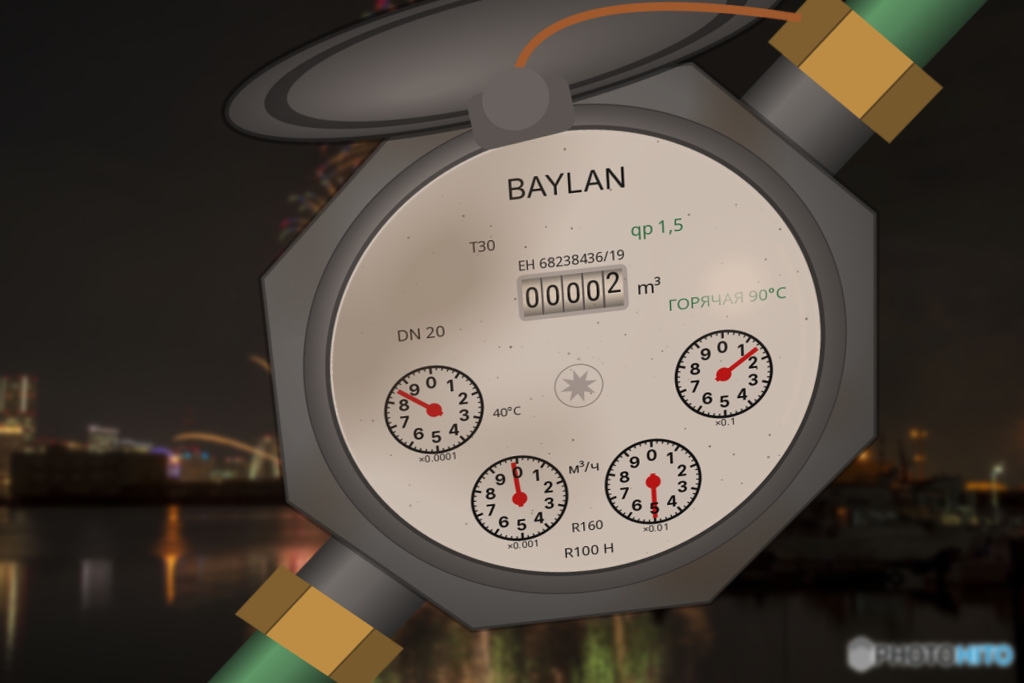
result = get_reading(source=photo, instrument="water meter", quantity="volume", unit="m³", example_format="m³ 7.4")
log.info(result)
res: m³ 2.1498
